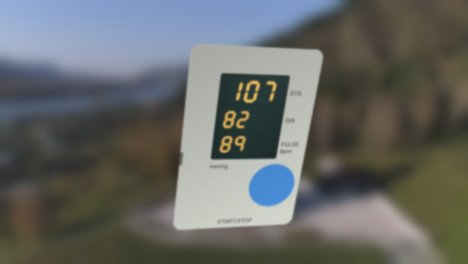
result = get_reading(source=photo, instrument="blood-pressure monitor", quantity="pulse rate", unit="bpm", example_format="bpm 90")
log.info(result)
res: bpm 89
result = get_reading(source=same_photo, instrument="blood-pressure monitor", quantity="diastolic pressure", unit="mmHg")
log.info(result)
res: mmHg 82
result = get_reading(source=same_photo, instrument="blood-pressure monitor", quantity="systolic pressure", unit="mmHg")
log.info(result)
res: mmHg 107
